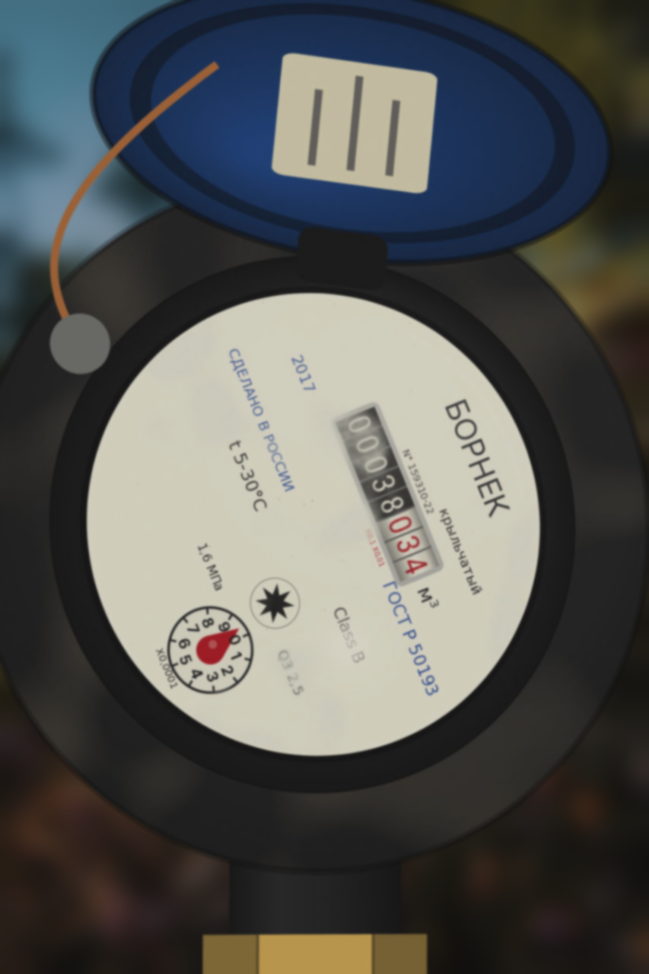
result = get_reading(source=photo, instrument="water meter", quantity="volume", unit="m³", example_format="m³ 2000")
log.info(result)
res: m³ 38.0339
